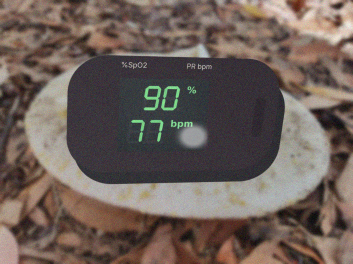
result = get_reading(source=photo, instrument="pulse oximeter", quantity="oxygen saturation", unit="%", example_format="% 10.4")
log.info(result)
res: % 90
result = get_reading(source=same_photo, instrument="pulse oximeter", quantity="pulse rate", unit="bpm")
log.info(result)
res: bpm 77
